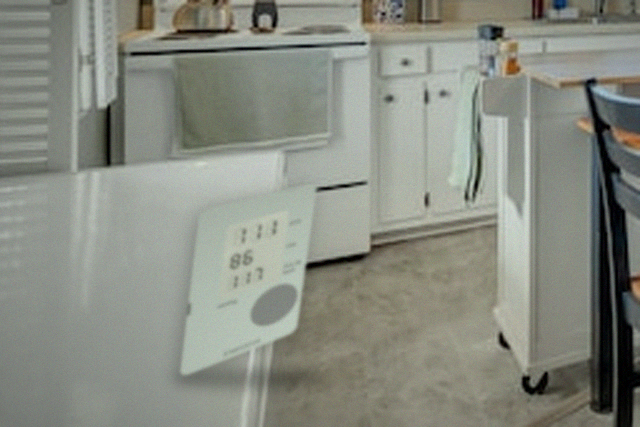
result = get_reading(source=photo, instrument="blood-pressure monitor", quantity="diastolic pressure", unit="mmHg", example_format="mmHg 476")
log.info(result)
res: mmHg 86
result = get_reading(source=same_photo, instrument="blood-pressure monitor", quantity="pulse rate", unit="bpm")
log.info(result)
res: bpm 117
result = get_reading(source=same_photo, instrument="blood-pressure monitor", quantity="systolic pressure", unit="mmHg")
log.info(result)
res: mmHg 111
